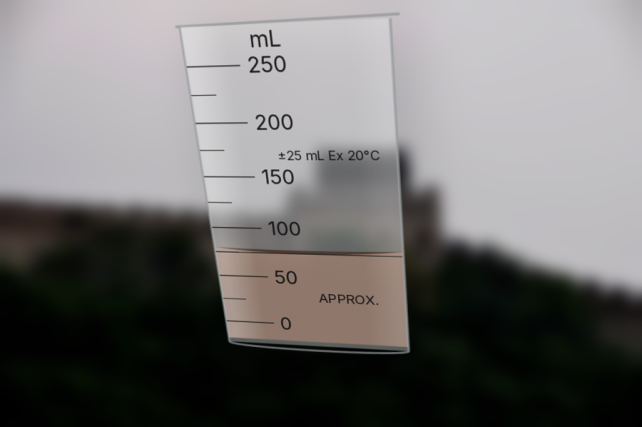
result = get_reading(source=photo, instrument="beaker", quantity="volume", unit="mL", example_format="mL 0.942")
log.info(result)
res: mL 75
